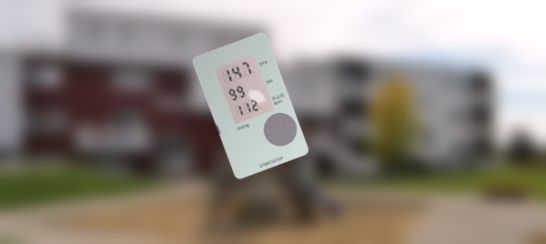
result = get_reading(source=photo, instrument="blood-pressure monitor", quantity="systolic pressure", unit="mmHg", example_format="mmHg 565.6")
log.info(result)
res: mmHg 147
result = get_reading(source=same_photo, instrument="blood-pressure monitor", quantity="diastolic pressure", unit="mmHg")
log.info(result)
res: mmHg 99
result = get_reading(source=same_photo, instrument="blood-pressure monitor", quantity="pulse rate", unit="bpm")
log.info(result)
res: bpm 112
